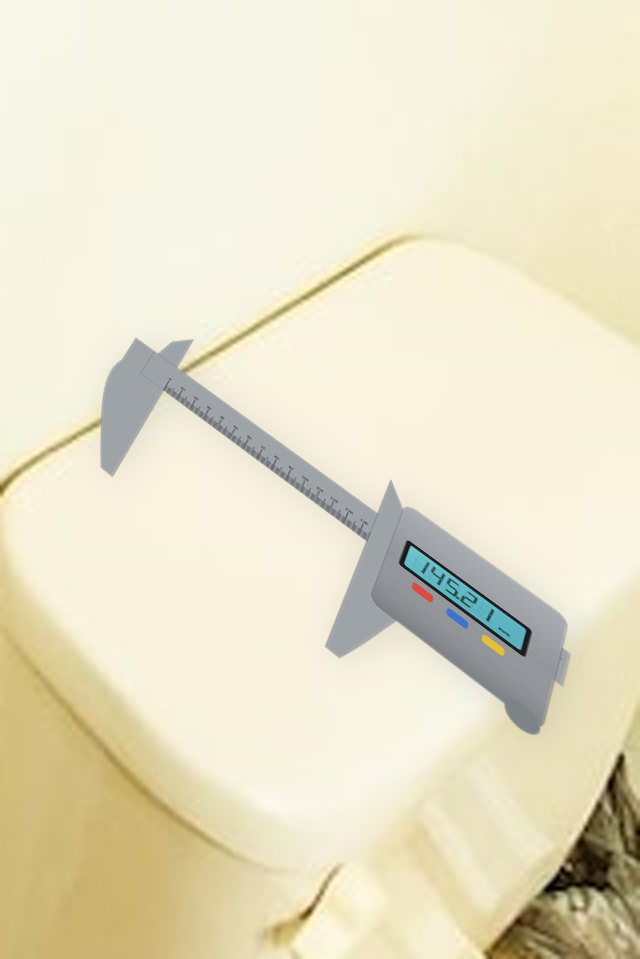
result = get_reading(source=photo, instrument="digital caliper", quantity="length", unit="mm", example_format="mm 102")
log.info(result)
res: mm 145.21
